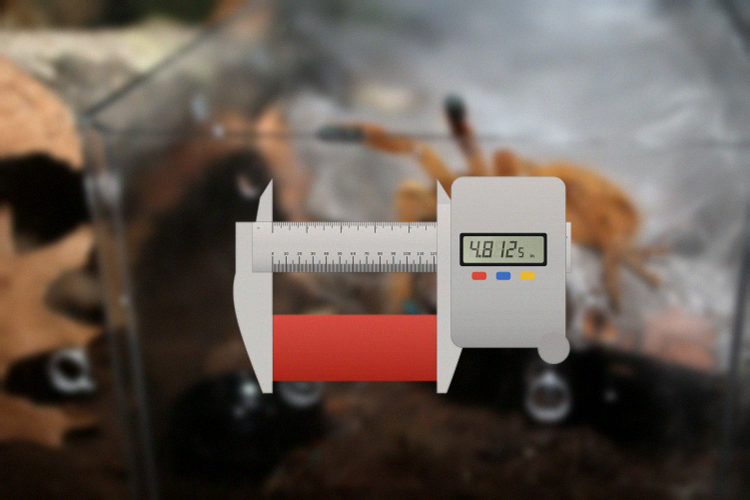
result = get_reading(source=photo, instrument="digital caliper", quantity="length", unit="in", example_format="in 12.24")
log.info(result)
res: in 4.8125
